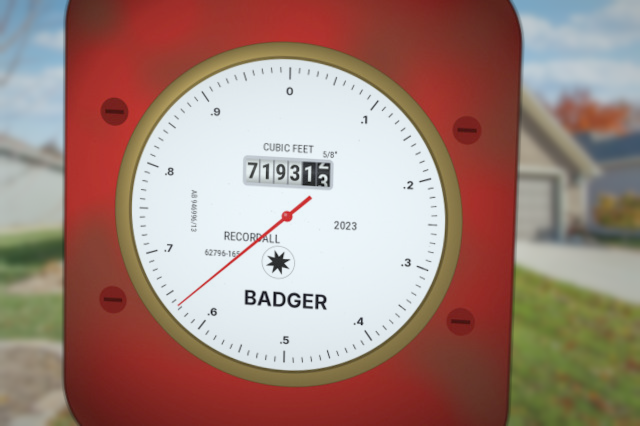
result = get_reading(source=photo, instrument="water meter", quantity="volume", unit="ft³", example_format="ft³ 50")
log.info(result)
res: ft³ 719312.63
